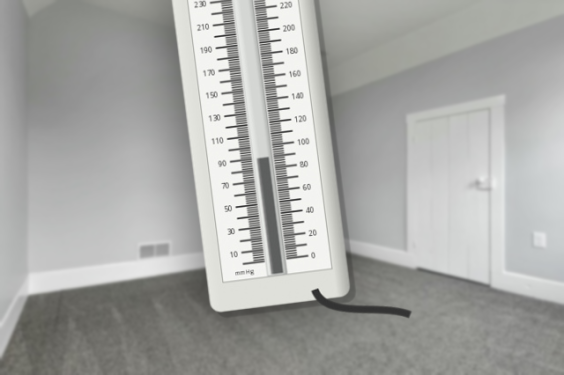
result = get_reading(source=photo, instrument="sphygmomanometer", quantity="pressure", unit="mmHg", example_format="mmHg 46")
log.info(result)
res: mmHg 90
